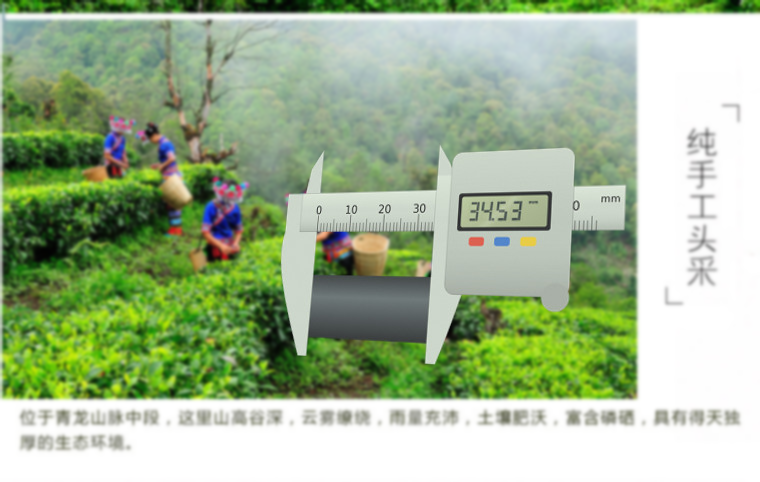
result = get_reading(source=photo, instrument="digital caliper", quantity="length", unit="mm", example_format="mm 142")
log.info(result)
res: mm 34.53
